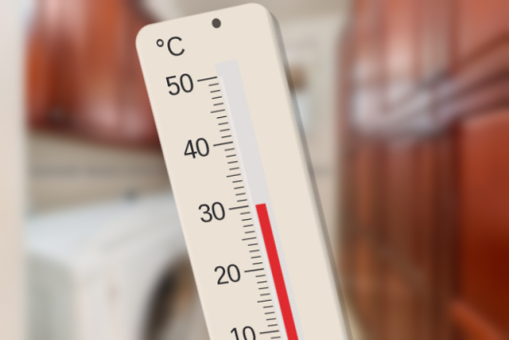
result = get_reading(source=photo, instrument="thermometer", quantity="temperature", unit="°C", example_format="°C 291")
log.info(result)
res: °C 30
